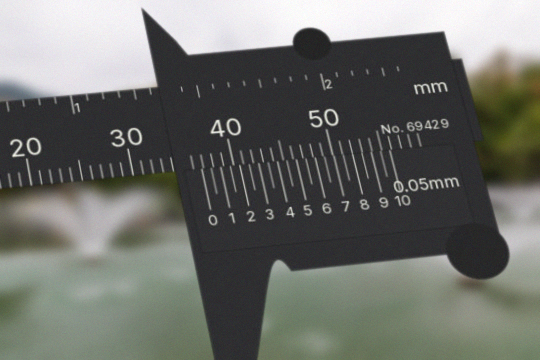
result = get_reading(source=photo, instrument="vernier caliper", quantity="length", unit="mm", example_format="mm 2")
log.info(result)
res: mm 36.8
